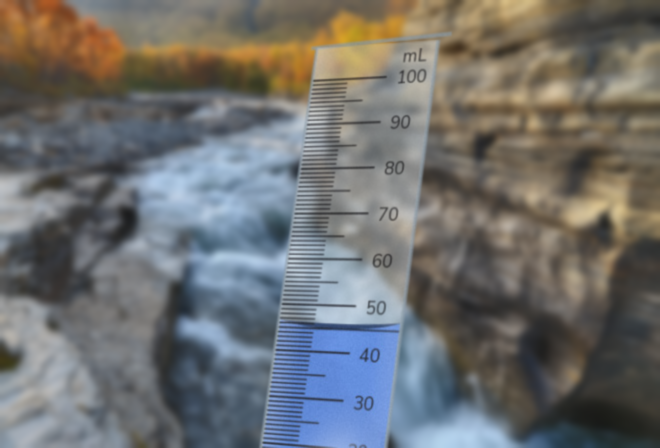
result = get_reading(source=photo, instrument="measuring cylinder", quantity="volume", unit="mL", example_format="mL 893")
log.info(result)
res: mL 45
